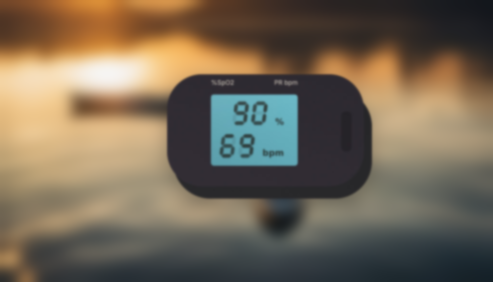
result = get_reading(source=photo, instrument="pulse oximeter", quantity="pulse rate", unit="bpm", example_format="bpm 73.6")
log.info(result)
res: bpm 69
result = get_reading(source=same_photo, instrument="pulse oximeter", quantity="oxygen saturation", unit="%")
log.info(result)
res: % 90
